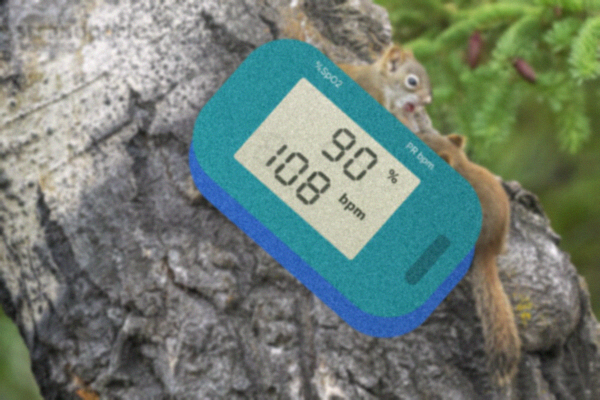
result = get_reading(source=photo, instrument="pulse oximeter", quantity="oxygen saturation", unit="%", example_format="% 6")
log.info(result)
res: % 90
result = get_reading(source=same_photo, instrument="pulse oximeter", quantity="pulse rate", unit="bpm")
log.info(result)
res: bpm 108
